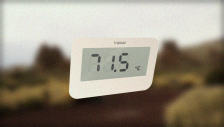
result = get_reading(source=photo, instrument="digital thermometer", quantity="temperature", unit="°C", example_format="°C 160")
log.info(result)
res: °C 71.5
